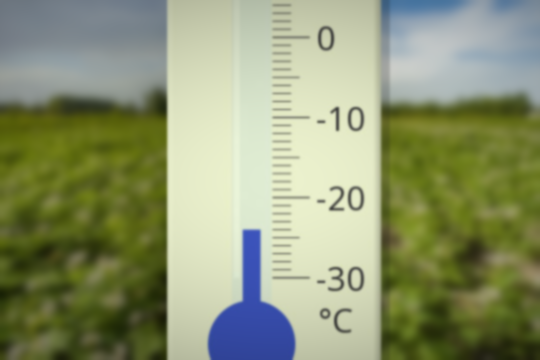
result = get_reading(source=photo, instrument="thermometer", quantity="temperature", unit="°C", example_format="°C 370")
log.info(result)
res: °C -24
